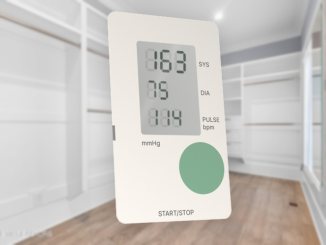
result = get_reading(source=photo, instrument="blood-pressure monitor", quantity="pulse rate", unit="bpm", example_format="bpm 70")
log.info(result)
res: bpm 114
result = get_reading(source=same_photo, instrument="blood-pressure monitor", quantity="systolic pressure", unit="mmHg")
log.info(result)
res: mmHg 163
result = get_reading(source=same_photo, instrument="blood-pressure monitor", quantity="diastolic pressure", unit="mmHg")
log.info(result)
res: mmHg 75
